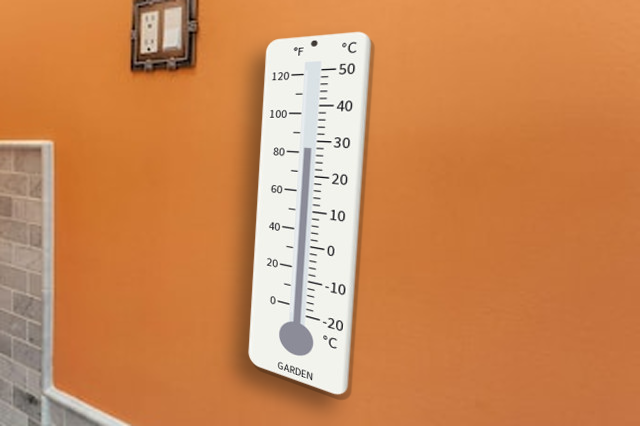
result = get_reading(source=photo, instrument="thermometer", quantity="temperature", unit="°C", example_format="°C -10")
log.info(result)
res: °C 28
